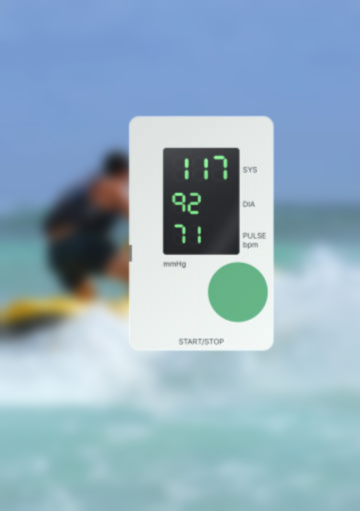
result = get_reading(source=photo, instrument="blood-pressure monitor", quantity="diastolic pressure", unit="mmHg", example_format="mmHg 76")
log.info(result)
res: mmHg 92
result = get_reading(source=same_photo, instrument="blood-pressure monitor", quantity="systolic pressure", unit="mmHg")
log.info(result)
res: mmHg 117
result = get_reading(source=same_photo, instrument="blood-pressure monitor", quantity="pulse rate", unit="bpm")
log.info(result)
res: bpm 71
